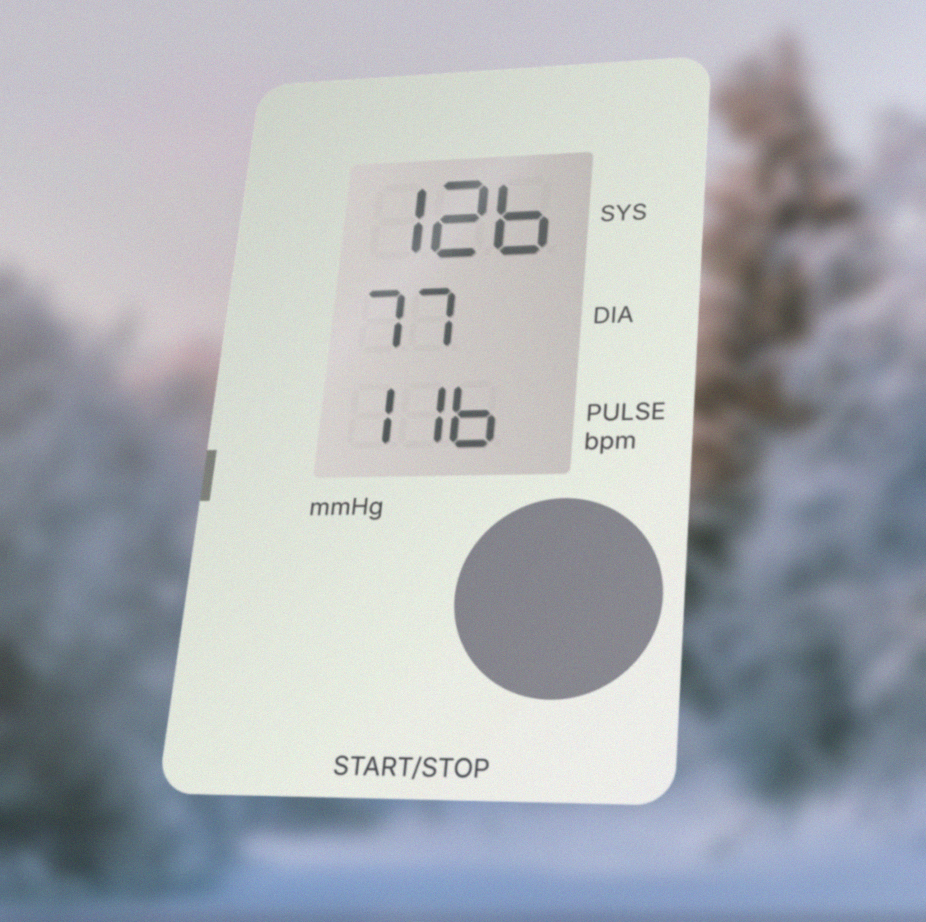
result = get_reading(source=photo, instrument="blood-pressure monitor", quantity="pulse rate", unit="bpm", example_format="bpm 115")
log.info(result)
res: bpm 116
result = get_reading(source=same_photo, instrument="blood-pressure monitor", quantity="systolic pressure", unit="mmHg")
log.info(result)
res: mmHg 126
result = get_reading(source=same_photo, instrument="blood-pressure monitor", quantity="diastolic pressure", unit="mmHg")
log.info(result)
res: mmHg 77
